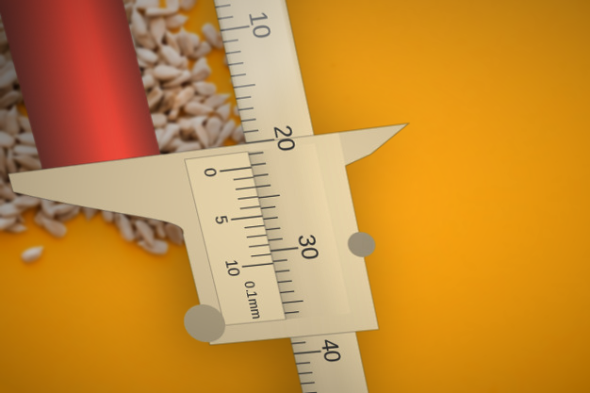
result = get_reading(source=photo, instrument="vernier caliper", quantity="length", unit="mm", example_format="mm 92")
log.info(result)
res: mm 22.2
